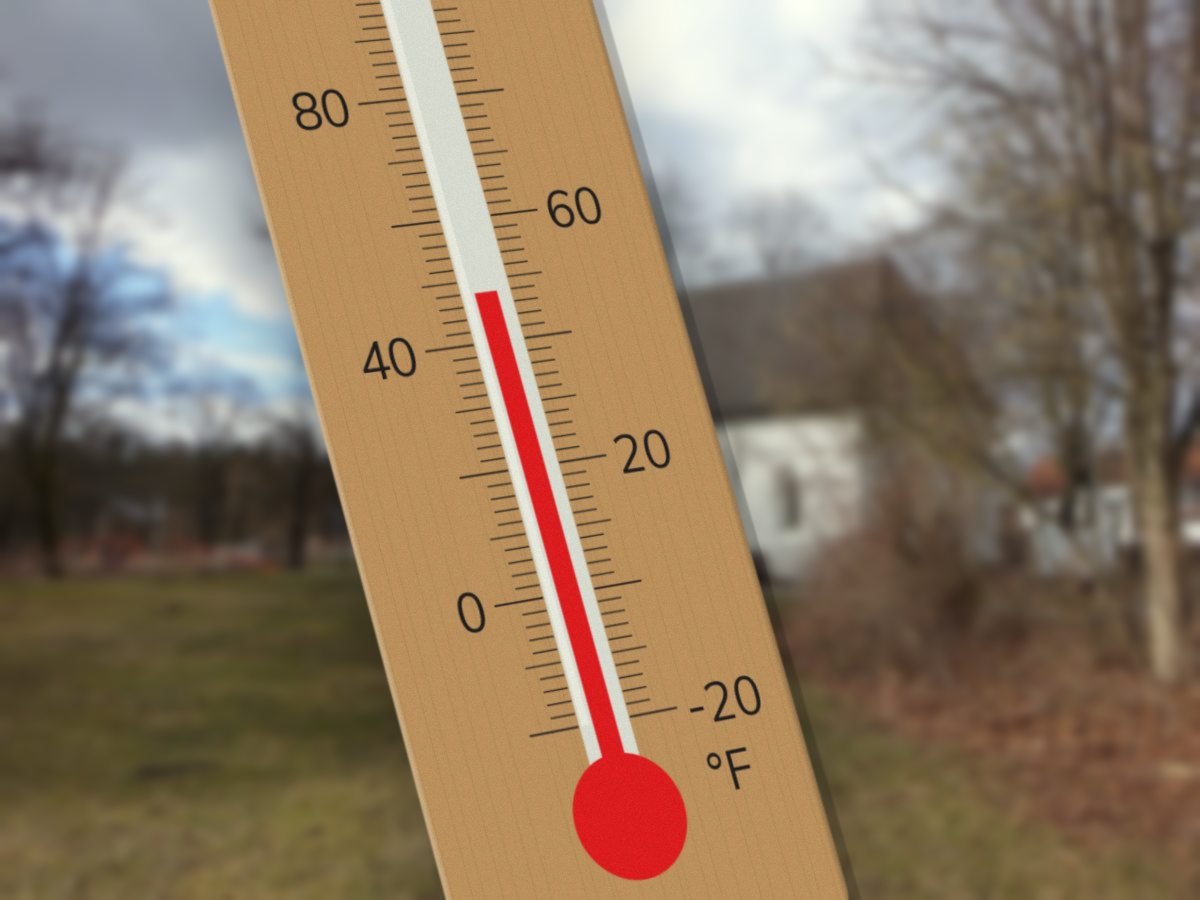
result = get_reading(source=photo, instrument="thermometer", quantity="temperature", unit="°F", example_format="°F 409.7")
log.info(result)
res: °F 48
